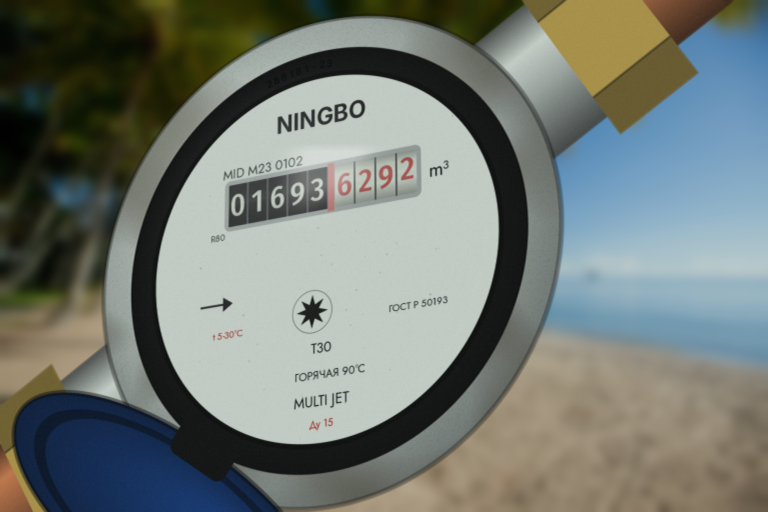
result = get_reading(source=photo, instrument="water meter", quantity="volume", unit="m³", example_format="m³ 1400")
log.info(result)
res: m³ 1693.6292
